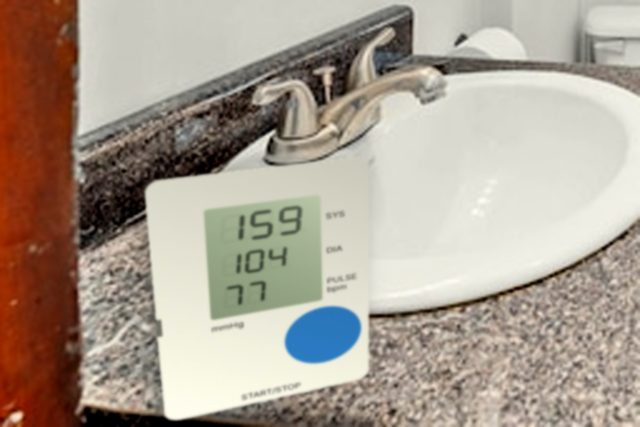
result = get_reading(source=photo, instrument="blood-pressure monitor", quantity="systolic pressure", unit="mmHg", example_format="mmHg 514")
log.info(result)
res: mmHg 159
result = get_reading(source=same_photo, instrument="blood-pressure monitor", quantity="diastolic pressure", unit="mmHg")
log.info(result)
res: mmHg 104
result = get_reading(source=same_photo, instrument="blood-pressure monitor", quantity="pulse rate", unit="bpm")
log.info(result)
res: bpm 77
